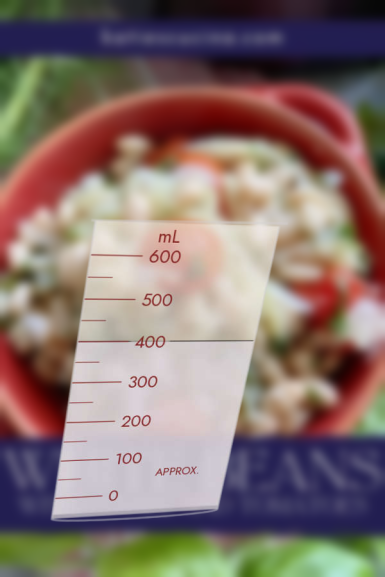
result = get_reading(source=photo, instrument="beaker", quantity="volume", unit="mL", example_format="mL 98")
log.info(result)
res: mL 400
